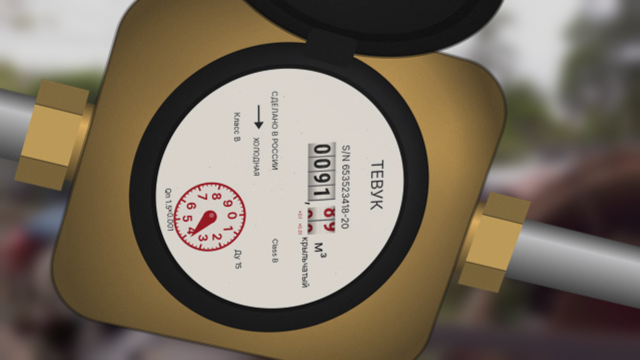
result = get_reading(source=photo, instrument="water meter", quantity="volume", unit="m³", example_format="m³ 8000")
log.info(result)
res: m³ 91.893
